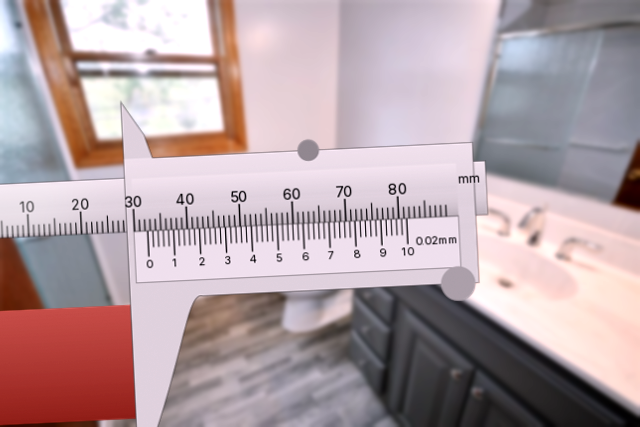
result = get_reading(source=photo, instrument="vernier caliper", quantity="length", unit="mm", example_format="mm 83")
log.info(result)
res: mm 32.5
